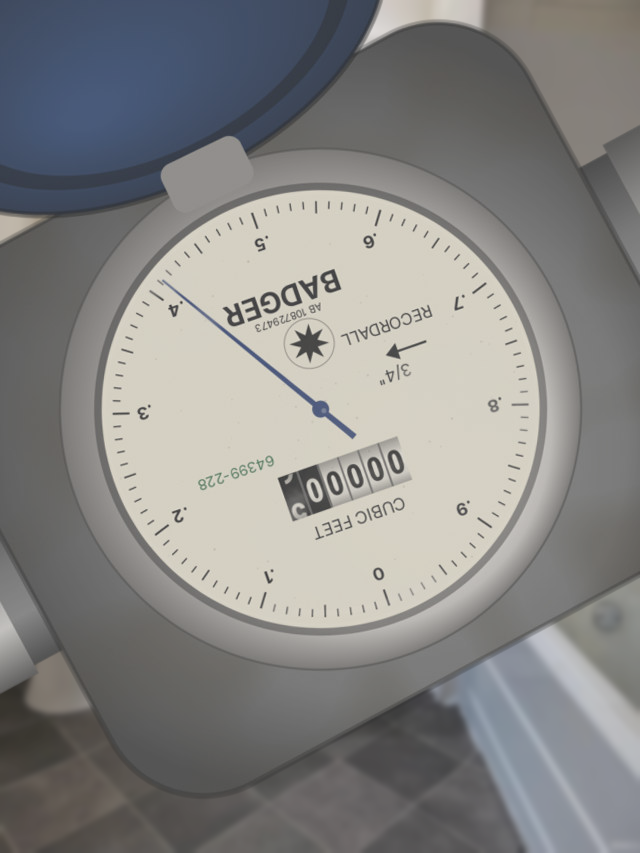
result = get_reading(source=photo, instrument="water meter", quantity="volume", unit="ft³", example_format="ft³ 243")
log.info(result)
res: ft³ 5.41
